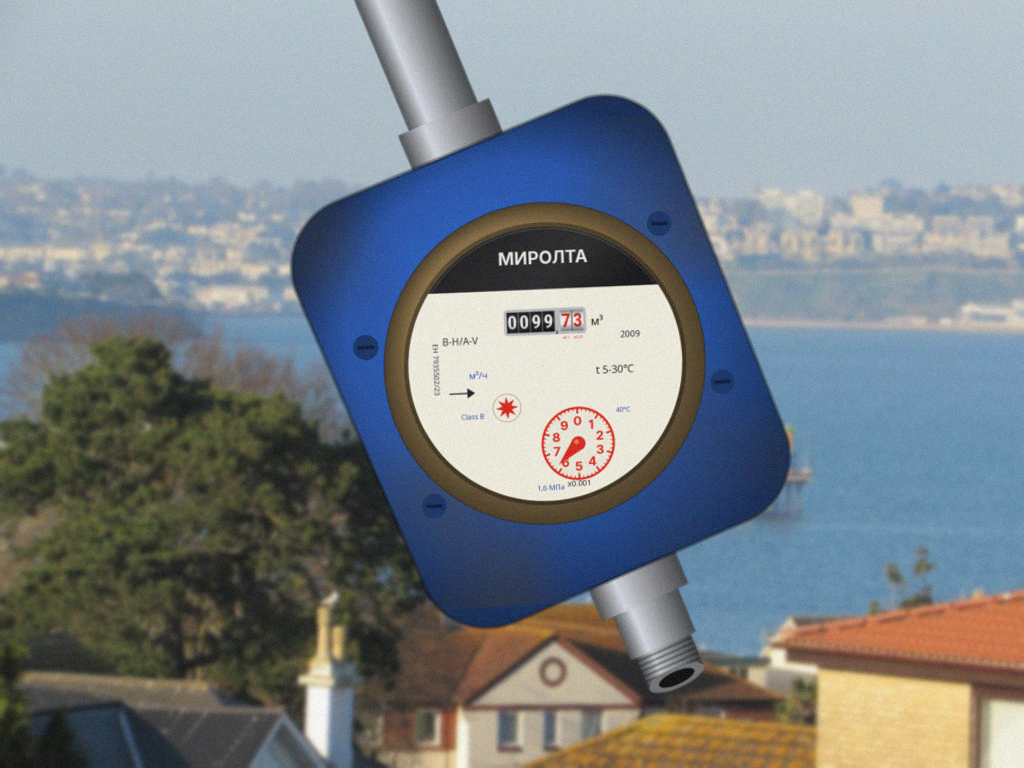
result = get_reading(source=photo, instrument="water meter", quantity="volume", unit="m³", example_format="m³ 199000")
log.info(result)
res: m³ 99.736
